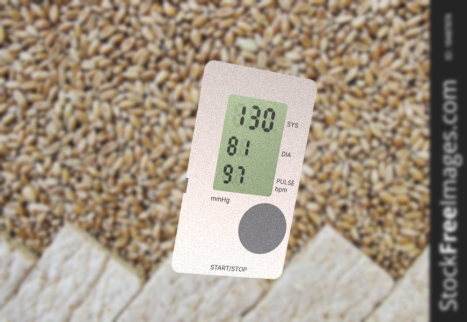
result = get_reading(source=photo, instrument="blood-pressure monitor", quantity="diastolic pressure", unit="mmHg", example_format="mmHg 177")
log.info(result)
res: mmHg 81
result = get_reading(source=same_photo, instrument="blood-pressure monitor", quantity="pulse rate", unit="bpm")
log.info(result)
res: bpm 97
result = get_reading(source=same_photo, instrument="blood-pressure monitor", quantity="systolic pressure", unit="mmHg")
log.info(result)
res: mmHg 130
